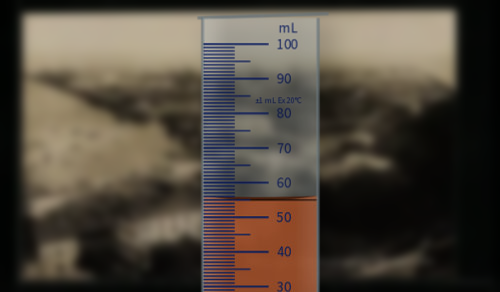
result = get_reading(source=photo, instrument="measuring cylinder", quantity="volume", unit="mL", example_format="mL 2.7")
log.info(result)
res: mL 55
